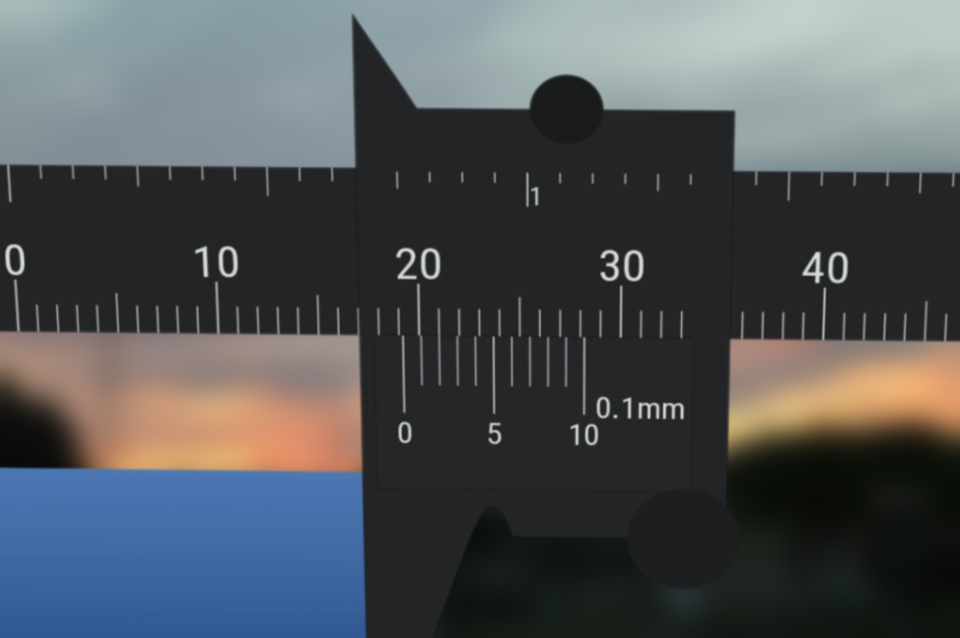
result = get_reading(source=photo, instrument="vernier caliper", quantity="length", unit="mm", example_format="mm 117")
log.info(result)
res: mm 19.2
